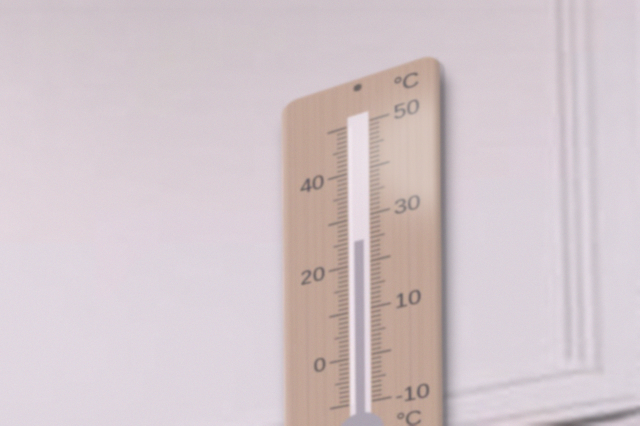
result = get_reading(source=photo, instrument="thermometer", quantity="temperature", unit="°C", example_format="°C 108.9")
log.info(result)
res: °C 25
